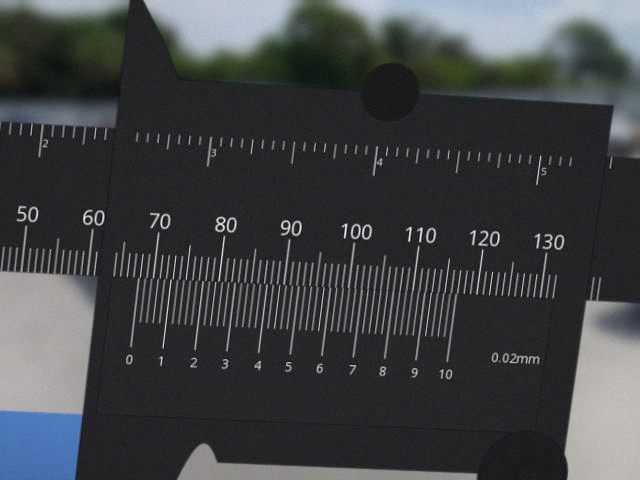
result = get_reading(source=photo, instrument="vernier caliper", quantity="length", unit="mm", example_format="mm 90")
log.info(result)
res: mm 67.8
